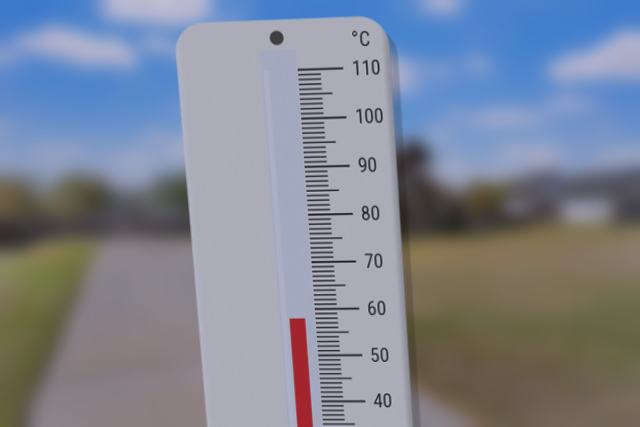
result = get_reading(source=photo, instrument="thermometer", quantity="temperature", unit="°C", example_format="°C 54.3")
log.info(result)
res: °C 58
